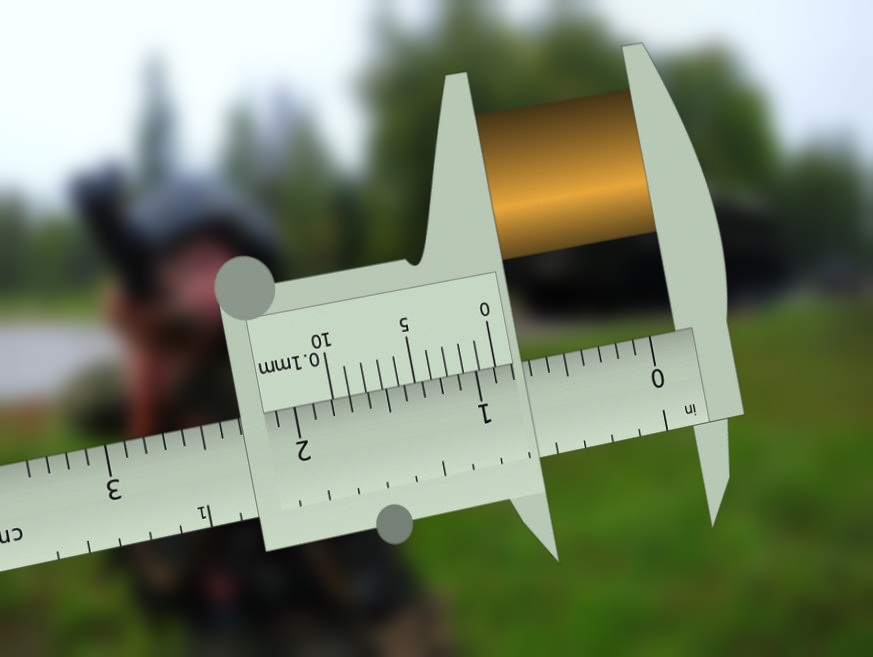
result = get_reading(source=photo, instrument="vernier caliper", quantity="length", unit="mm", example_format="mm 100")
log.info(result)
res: mm 8.9
